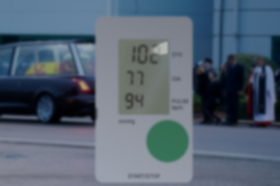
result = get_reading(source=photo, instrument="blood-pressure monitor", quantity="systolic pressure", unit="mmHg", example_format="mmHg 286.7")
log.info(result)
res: mmHg 102
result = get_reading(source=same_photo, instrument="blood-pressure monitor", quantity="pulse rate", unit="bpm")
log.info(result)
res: bpm 94
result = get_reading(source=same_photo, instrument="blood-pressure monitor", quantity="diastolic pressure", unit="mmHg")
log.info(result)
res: mmHg 77
